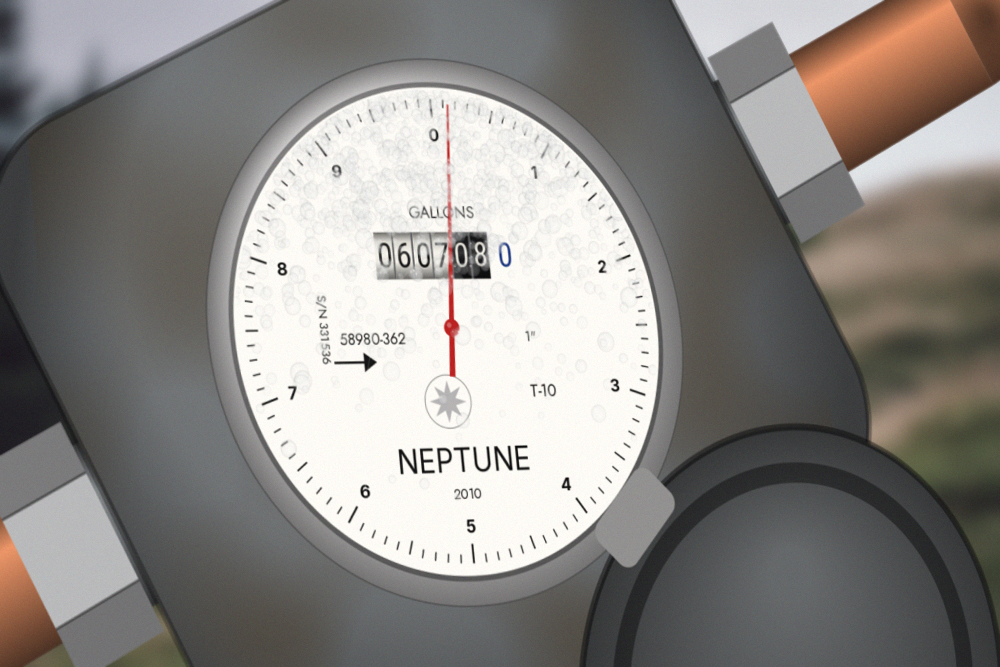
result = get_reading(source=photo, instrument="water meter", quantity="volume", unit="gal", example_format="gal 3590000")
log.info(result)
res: gal 607080.1
